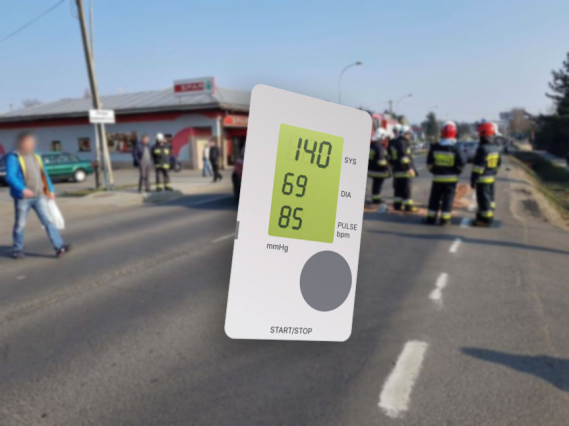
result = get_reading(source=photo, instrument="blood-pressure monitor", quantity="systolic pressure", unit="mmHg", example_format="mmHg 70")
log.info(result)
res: mmHg 140
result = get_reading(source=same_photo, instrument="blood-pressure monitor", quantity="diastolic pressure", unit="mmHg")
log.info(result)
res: mmHg 69
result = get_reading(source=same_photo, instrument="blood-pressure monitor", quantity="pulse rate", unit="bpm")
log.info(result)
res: bpm 85
